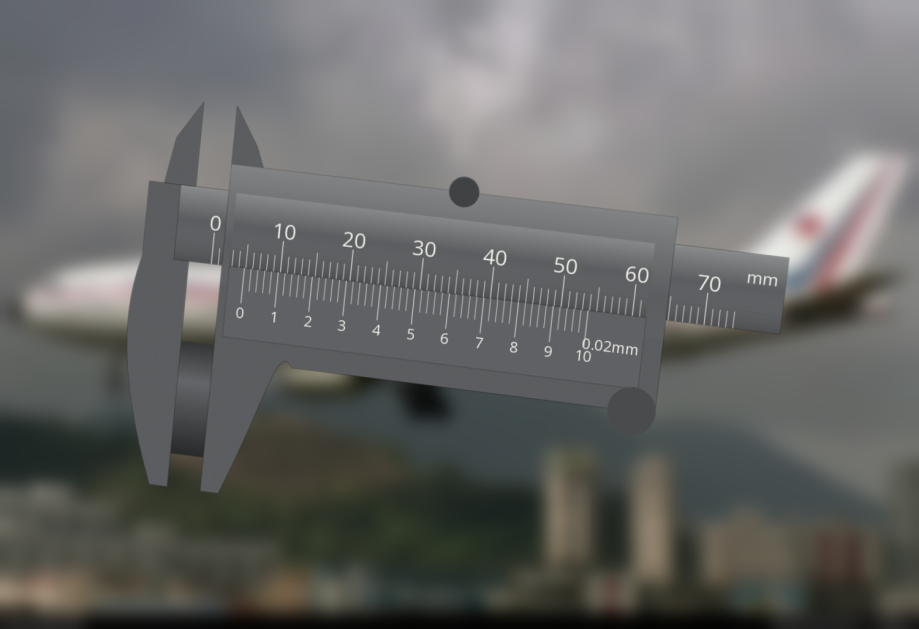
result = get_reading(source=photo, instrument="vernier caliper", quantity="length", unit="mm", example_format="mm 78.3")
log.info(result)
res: mm 4.8
